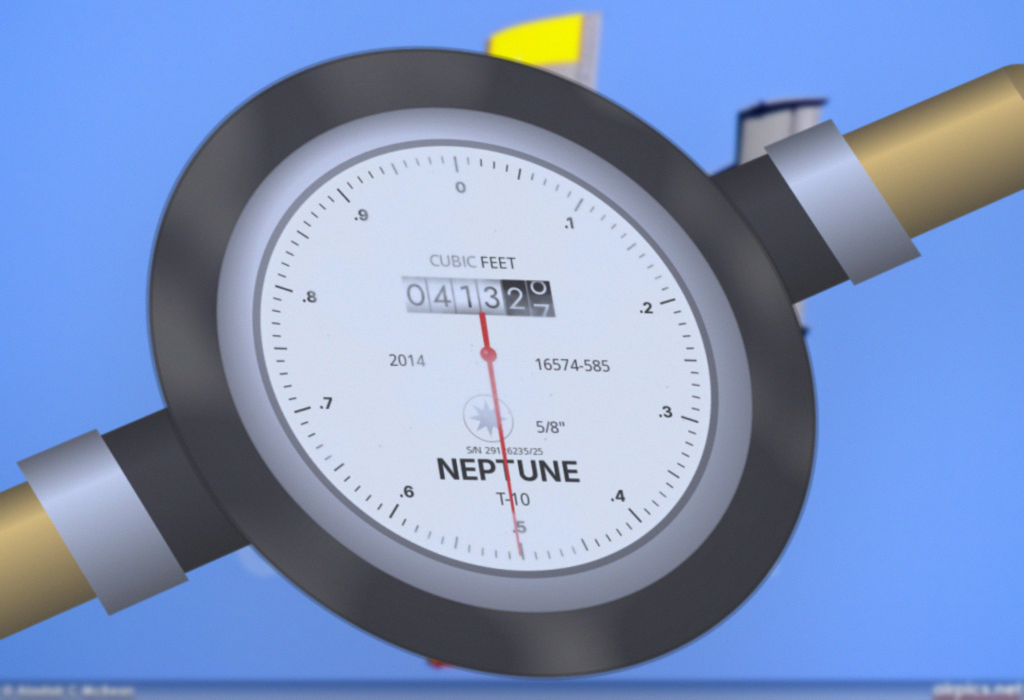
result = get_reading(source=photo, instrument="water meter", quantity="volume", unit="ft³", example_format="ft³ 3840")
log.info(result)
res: ft³ 41326.50
